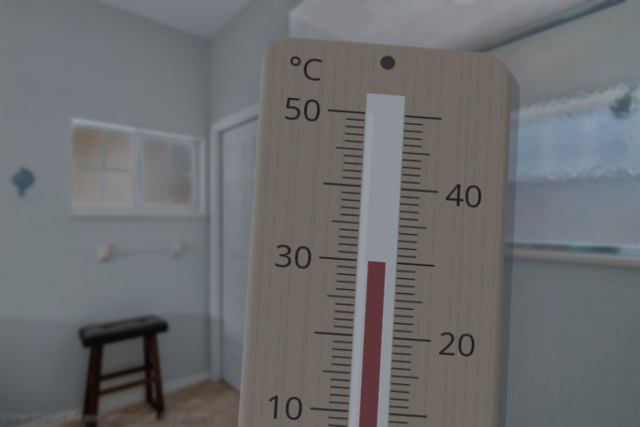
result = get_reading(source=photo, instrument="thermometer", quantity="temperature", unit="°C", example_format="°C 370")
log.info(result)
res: °C 30
